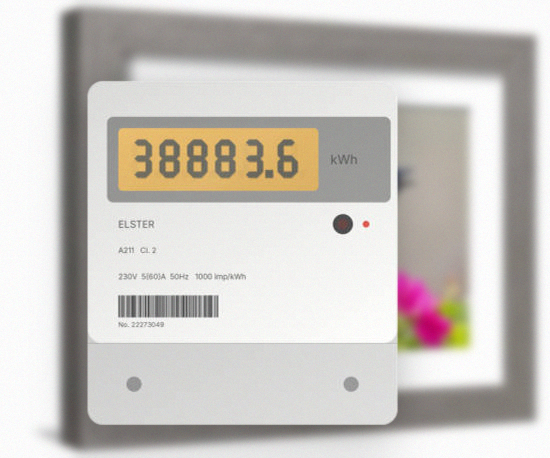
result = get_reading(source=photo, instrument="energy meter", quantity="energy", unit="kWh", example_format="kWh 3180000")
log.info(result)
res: kWh 38883.6
